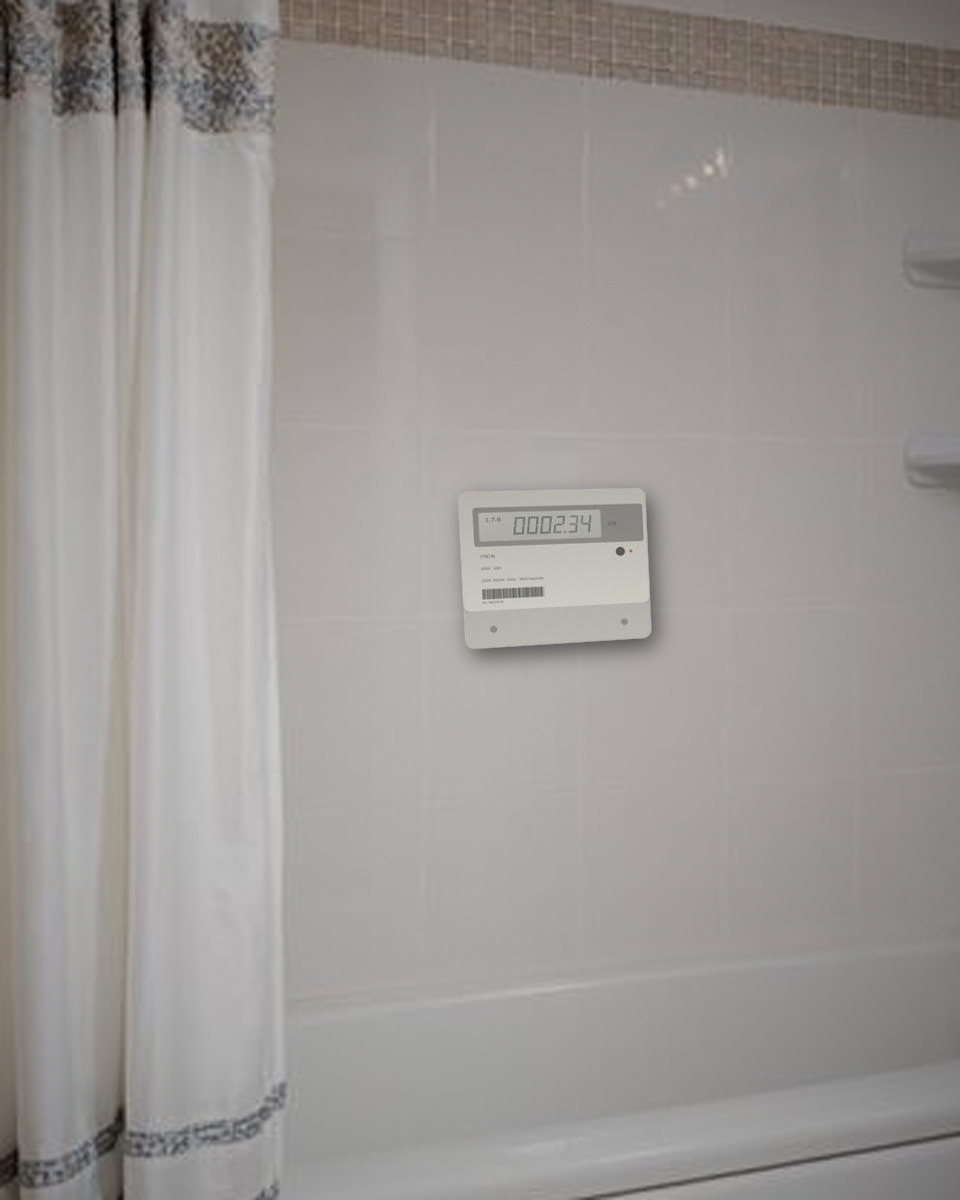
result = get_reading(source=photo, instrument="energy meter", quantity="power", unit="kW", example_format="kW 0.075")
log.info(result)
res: kW 2.34
